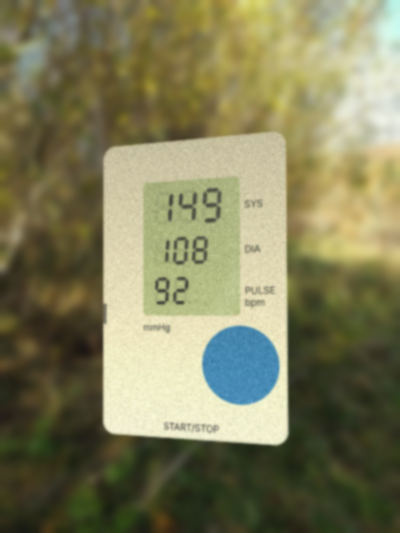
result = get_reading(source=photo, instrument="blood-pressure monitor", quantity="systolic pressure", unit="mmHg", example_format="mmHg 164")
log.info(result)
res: mmHg 149
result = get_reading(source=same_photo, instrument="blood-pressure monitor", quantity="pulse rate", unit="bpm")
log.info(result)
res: bpm 92
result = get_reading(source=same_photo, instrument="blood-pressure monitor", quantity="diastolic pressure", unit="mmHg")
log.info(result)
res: mmHg 108
